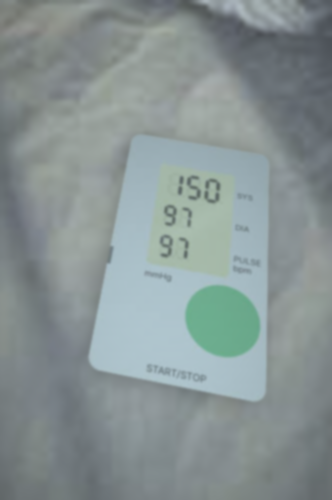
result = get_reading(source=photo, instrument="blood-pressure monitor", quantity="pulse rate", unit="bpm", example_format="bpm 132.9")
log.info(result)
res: bpm 97
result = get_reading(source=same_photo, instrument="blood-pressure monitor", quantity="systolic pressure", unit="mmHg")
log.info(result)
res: mmHg 150
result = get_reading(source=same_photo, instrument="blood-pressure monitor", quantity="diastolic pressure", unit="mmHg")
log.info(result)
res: mmHg 97
